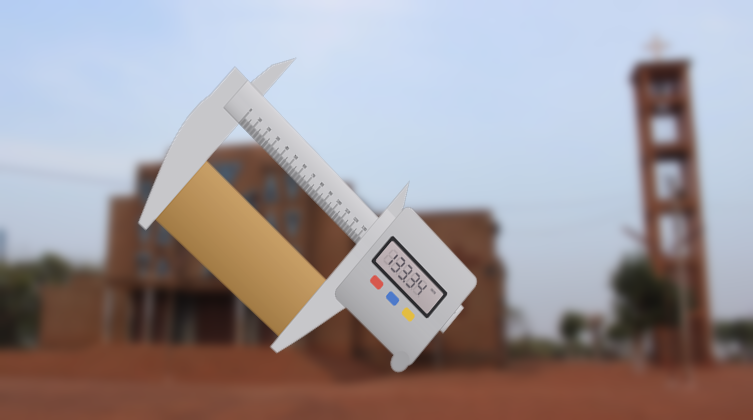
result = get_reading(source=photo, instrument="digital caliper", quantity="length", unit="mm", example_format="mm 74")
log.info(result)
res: mm 133.34
